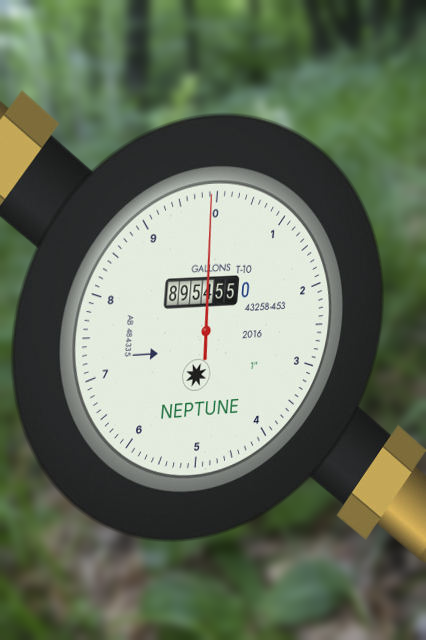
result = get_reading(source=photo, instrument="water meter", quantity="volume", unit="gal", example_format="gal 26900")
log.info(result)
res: gal 8954549.9
